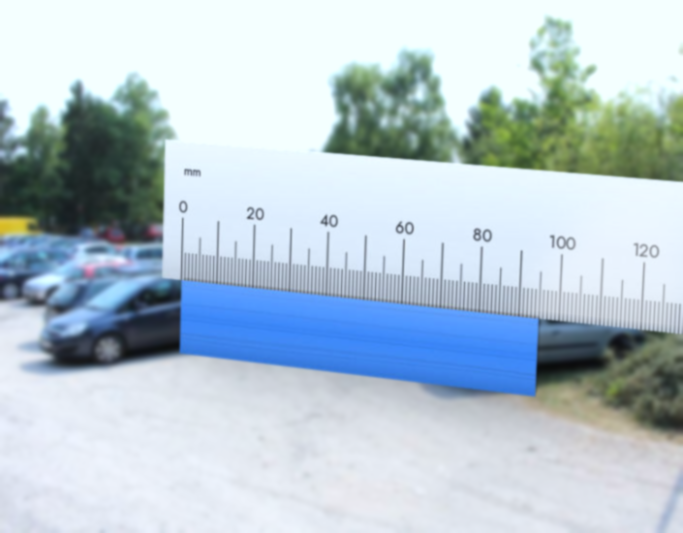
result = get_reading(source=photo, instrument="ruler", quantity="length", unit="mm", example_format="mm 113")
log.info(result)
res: mm 95
